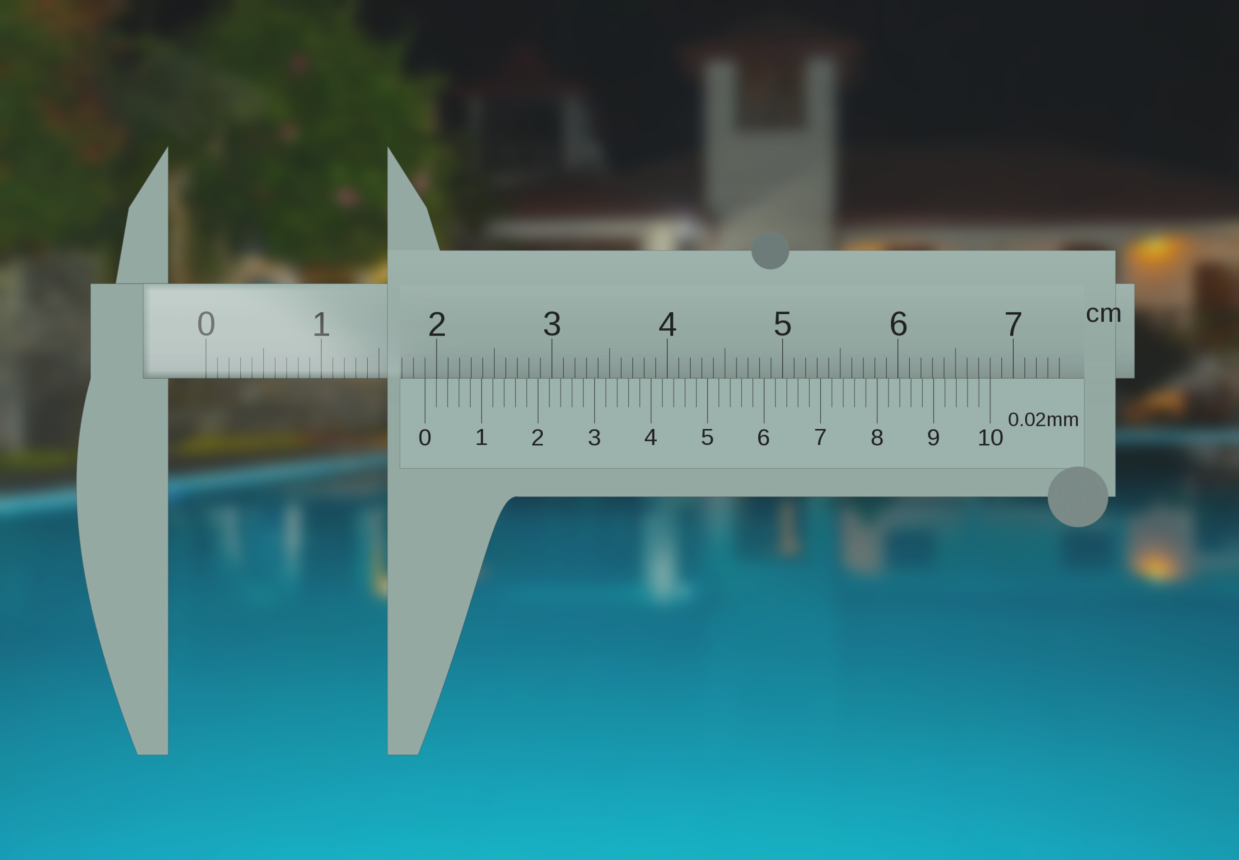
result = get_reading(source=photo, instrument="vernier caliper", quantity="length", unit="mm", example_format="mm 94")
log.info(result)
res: mm 19.0
